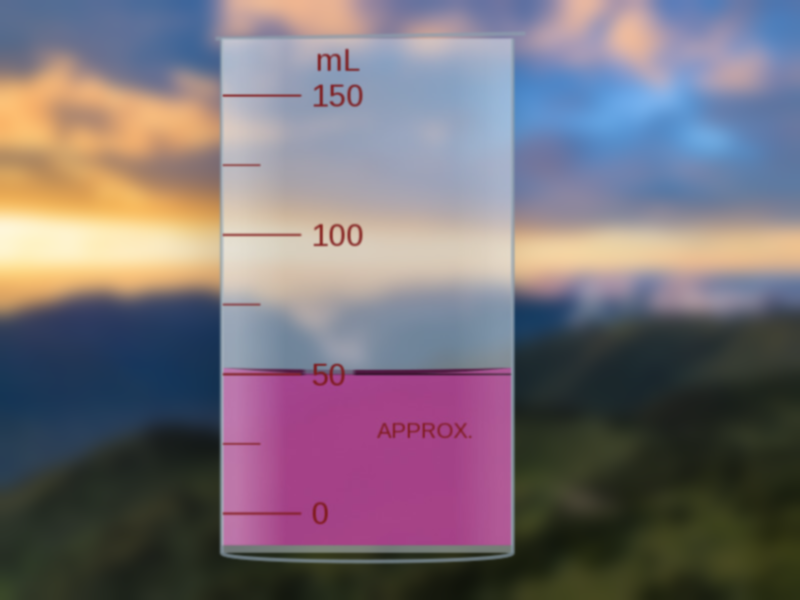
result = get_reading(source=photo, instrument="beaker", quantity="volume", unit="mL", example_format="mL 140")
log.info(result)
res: mL 50
